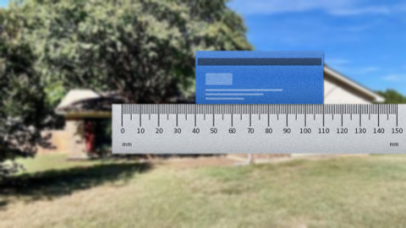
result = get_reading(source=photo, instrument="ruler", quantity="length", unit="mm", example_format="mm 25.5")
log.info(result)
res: mm 70
